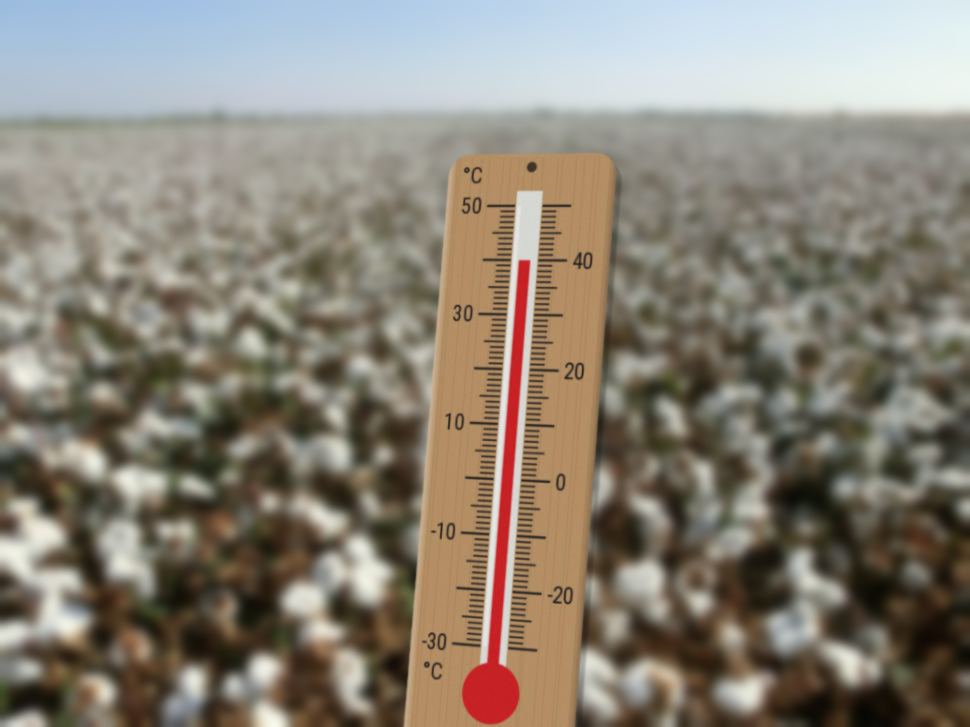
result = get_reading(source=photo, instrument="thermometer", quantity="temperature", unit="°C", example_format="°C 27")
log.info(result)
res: °C 40
